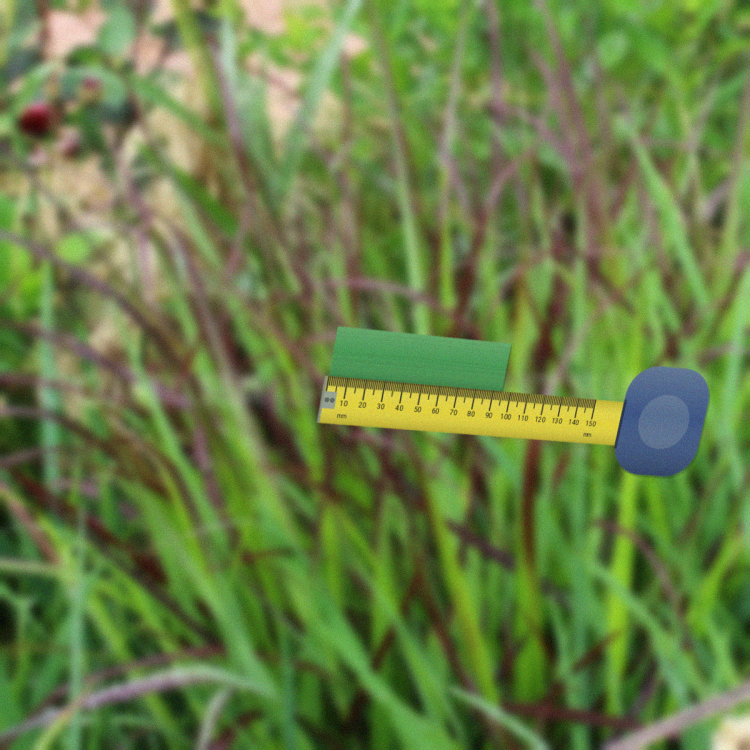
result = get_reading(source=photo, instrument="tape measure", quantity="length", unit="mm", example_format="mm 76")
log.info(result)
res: mm 95
